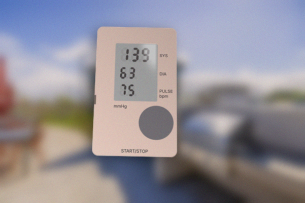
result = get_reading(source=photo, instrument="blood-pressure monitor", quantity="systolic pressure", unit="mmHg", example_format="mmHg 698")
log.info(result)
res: mmHg 139
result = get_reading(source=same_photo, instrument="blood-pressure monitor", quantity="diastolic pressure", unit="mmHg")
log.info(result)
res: mmHg 63
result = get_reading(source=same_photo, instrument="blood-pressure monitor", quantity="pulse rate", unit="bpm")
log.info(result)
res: bpm 75
